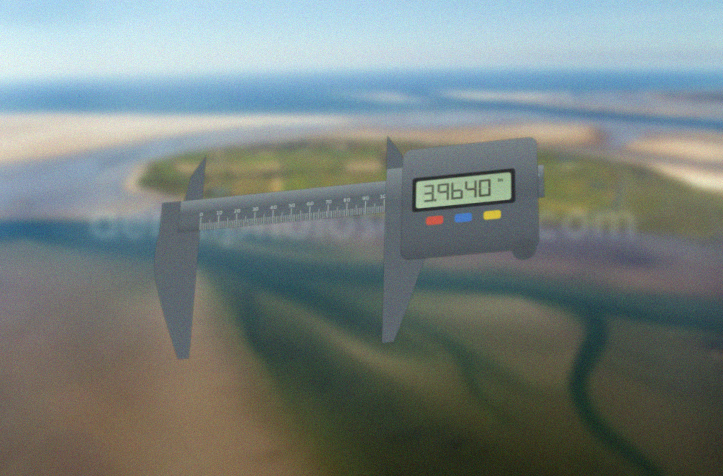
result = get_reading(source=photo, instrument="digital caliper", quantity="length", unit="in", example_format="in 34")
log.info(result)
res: in 3.9640
